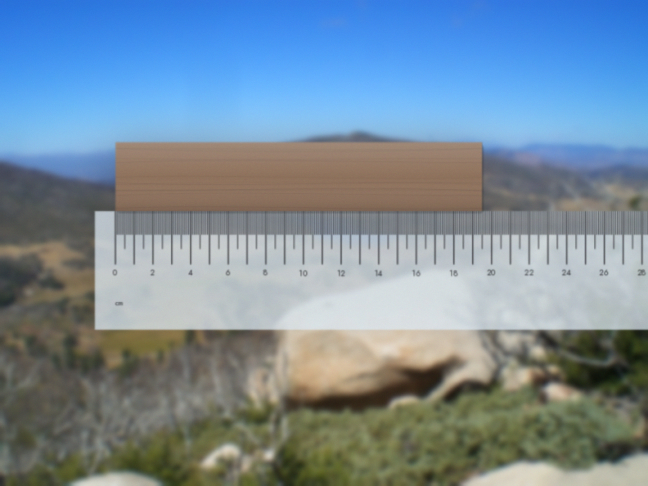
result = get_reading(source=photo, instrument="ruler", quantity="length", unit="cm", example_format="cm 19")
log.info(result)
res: cm 19.5
